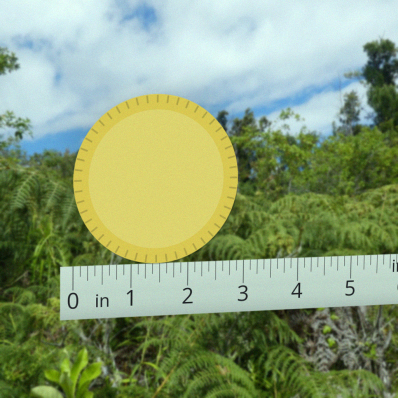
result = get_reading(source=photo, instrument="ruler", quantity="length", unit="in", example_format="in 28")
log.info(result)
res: in 2.875
